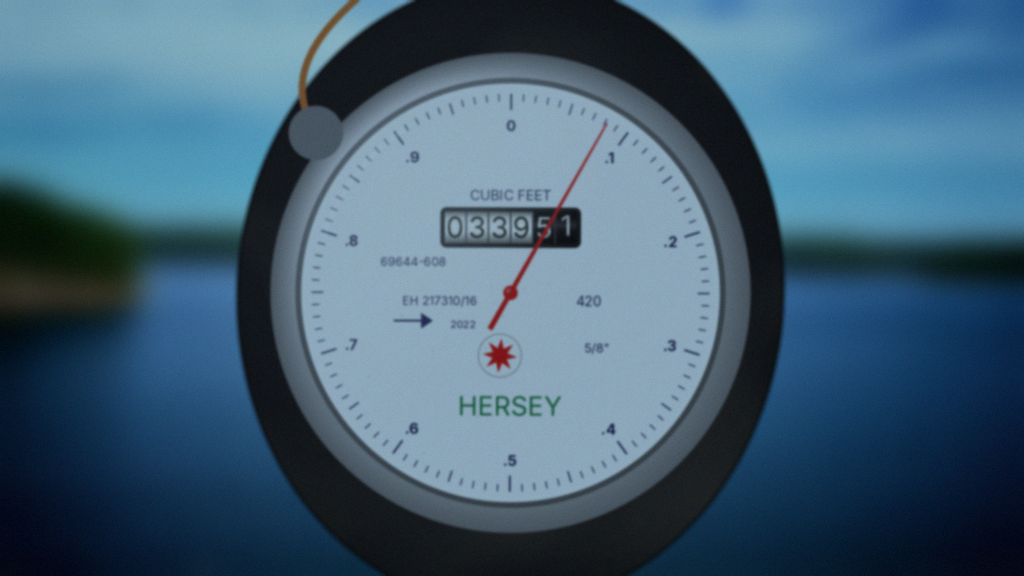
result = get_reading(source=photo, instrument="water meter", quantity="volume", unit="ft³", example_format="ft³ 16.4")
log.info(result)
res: ft³ 33951.08
